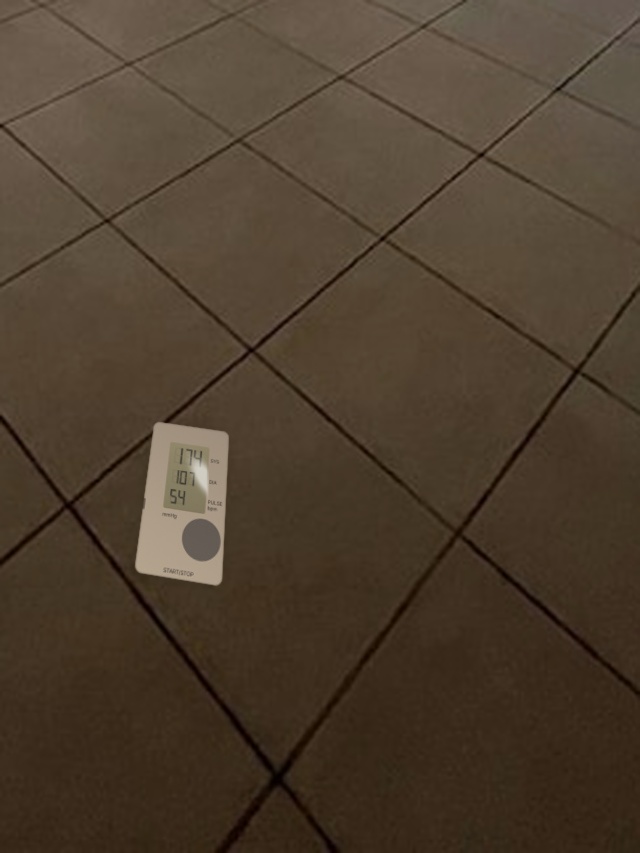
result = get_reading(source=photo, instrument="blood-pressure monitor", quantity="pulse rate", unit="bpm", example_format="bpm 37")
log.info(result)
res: bpm 54
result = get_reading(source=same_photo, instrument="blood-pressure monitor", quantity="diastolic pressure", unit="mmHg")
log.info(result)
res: mmHg 107
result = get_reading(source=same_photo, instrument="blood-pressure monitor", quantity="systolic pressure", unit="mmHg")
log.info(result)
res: mmHg 174
